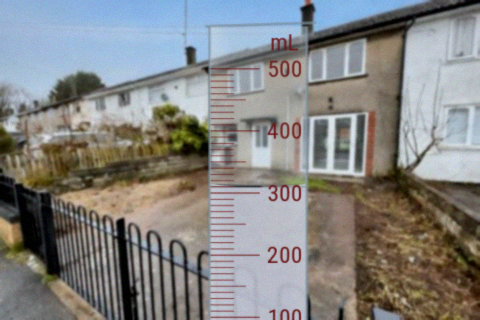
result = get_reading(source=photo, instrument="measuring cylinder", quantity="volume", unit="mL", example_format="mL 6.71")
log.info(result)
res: mL 310
